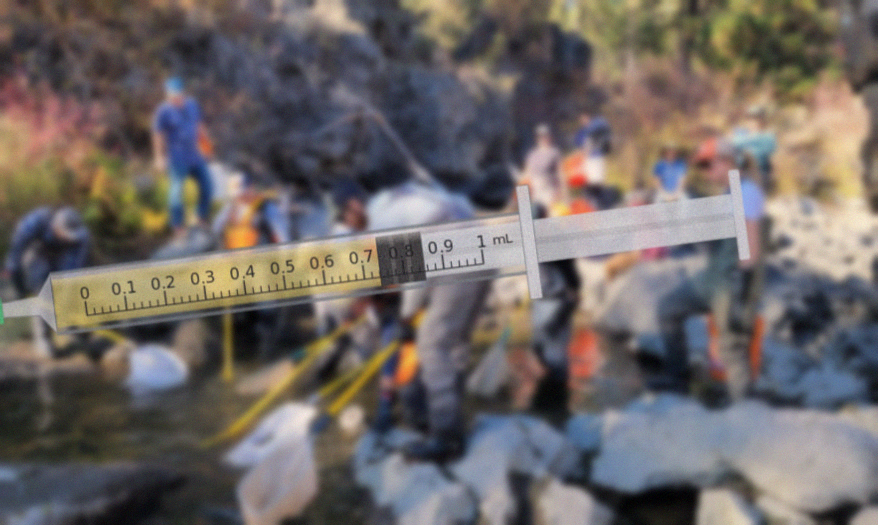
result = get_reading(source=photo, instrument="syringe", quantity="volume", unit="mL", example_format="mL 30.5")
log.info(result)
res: mL 0.74
